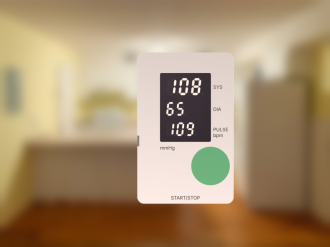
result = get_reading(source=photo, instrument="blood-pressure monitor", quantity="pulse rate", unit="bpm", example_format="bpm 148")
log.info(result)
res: bpm 109
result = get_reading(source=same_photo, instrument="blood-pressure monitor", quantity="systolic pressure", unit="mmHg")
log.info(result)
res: mmHg 108
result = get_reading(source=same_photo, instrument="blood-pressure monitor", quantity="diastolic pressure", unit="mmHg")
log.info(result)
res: mmHg 65
